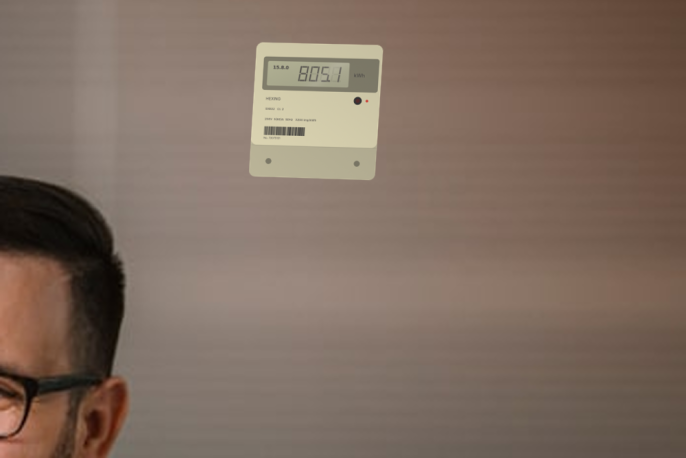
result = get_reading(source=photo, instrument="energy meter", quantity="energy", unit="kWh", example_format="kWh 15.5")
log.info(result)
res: kWh 805.1
